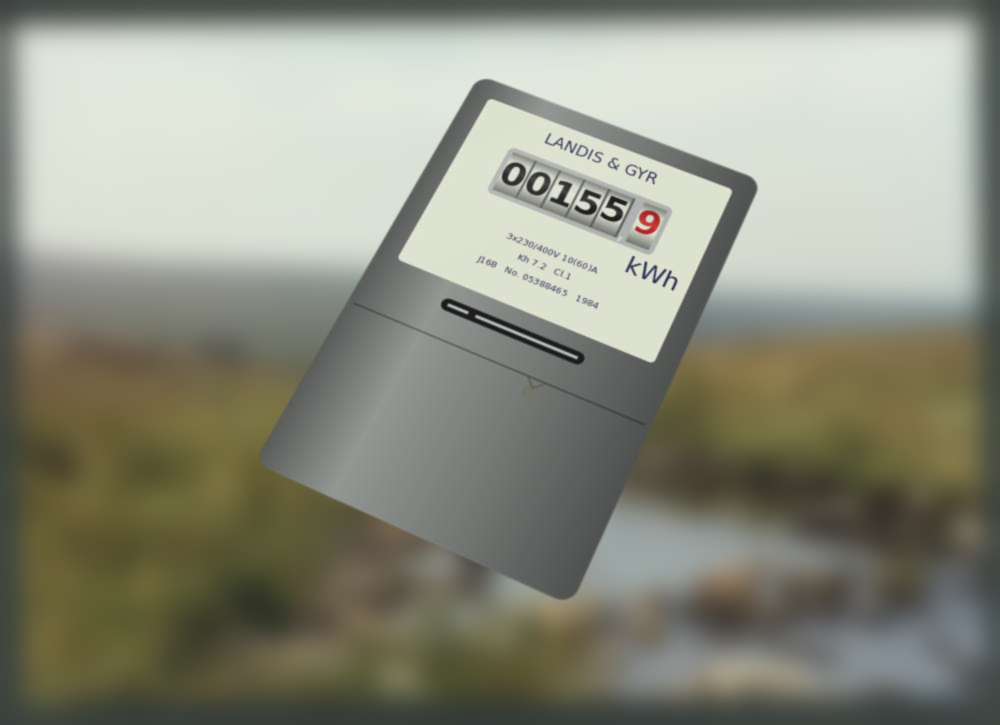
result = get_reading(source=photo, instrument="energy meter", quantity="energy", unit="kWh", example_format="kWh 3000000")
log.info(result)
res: kWh 155.9
